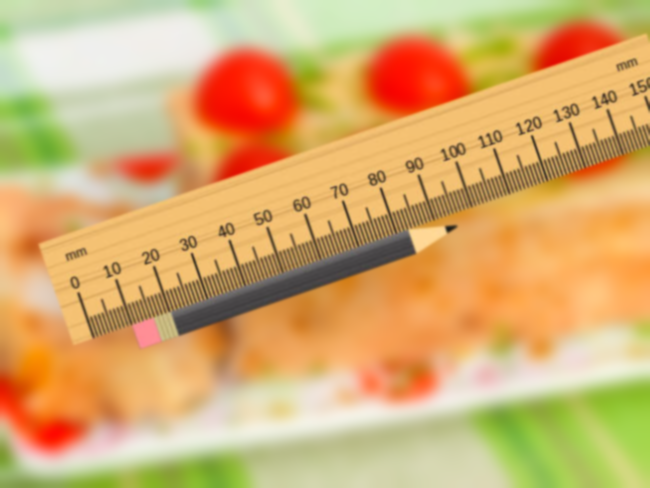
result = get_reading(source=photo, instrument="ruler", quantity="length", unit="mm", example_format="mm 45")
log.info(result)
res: mm 85
